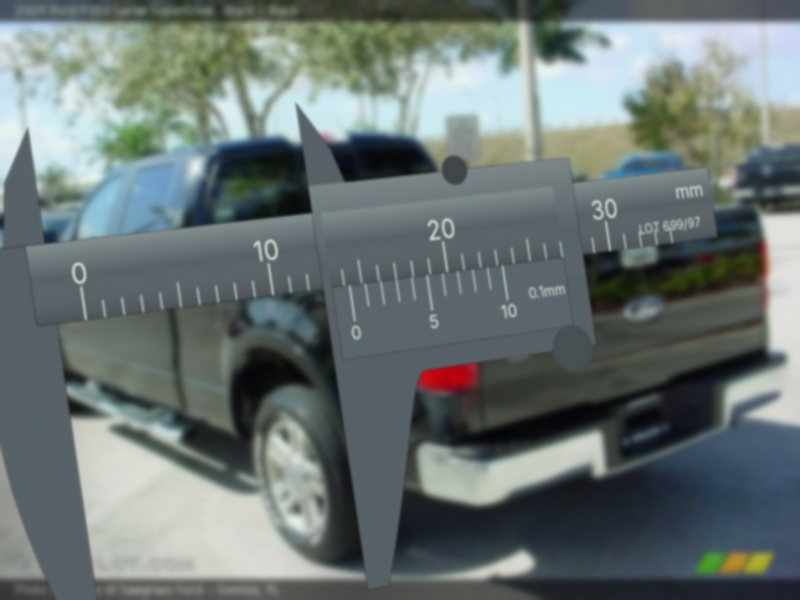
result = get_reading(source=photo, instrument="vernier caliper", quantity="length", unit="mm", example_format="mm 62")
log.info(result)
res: mm 14.3
